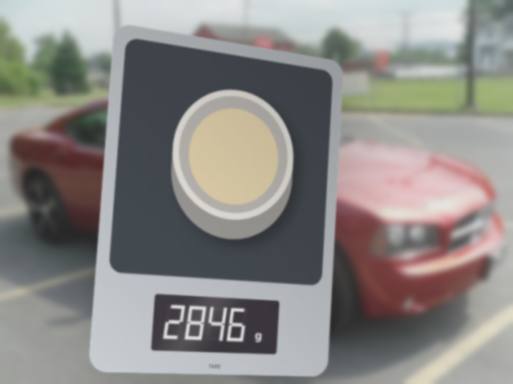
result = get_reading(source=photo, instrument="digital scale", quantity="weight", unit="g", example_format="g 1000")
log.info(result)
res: g 2846
